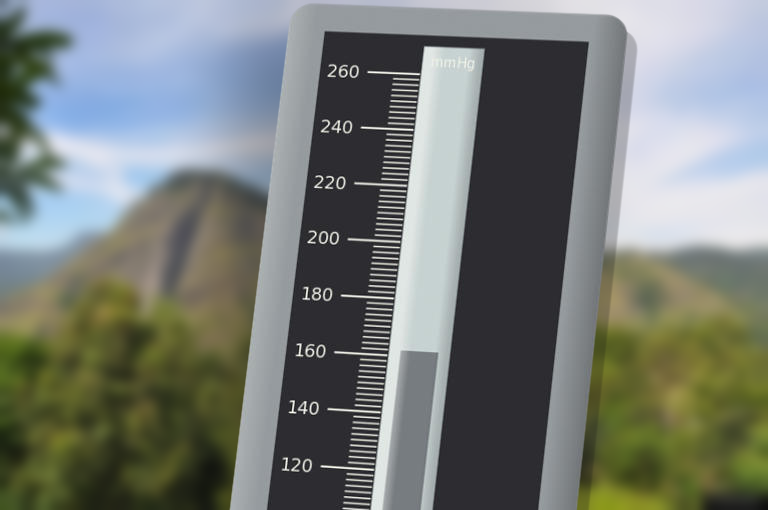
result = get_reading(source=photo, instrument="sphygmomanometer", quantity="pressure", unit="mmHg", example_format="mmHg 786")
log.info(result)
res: mmHg 162
